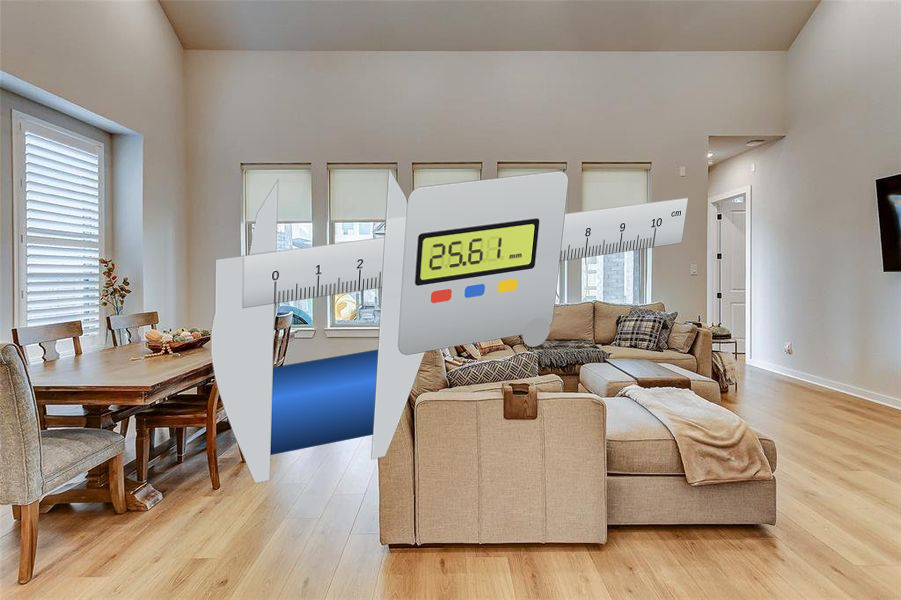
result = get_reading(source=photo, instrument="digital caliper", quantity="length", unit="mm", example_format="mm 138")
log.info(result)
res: mm 25.61
